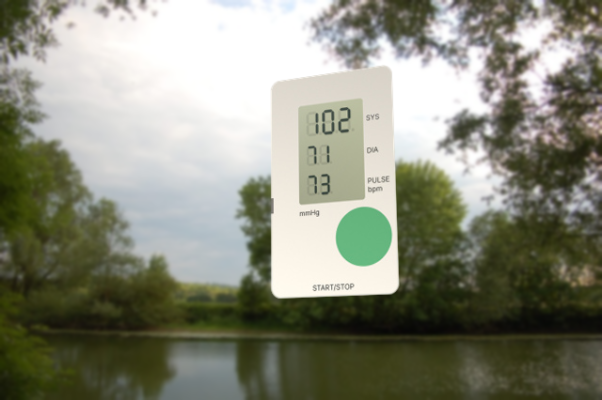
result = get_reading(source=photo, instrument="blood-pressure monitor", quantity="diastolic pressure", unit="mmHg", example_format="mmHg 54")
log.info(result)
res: mmHg 71
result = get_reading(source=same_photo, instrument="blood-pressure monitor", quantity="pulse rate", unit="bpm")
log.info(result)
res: bpm 73
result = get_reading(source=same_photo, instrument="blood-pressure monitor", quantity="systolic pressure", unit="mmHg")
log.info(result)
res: mmHg 102
